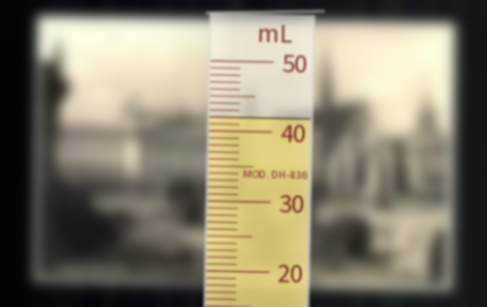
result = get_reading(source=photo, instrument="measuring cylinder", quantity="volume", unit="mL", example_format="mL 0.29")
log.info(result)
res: mL 42
